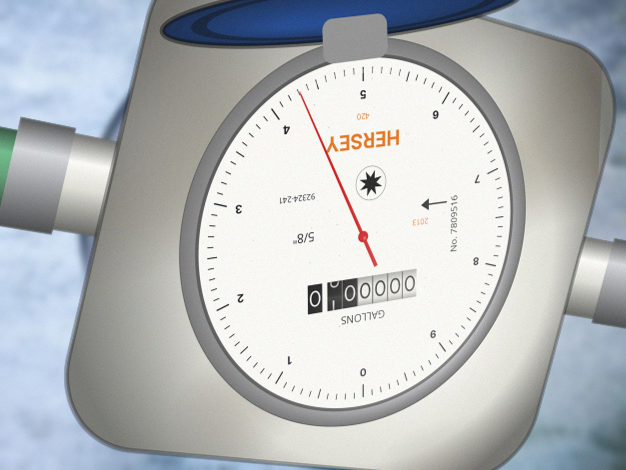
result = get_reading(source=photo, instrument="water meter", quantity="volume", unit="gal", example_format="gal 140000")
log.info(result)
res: gal 14.3
